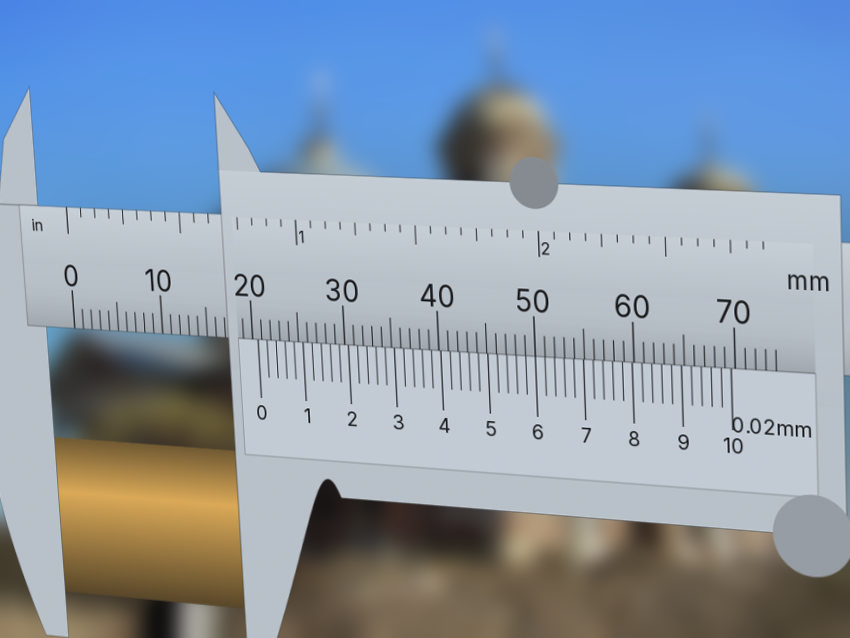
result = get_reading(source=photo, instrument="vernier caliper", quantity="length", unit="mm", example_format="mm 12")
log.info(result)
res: mm 20.6
